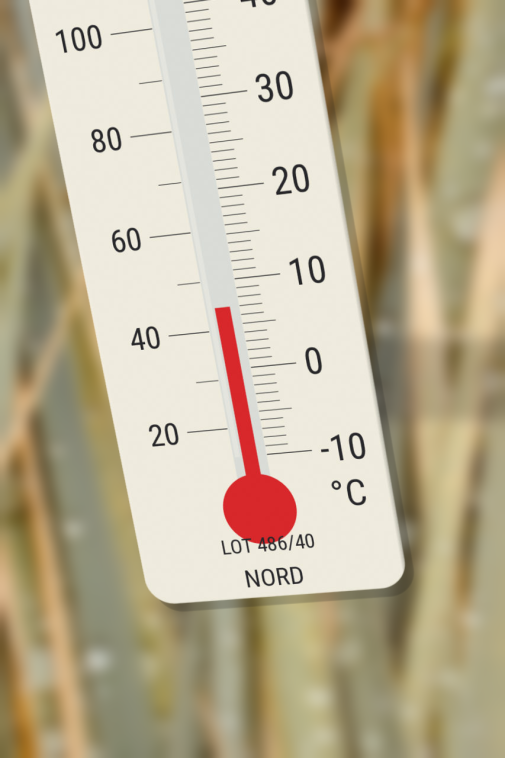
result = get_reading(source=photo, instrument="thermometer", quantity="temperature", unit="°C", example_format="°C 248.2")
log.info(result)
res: °C 7
